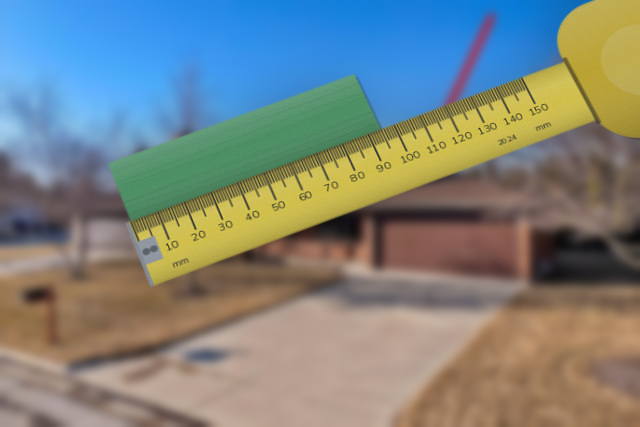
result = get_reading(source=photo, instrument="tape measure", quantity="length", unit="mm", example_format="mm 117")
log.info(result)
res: mm 95
